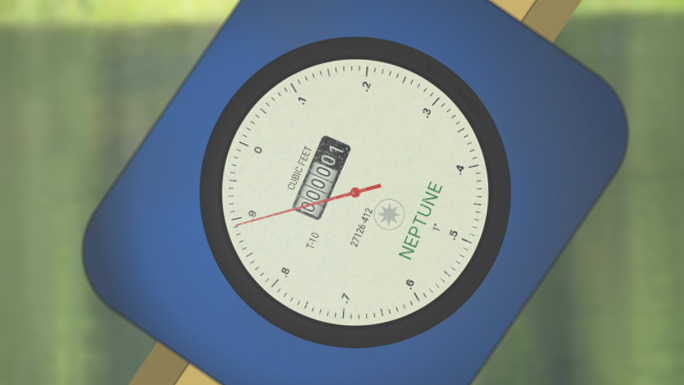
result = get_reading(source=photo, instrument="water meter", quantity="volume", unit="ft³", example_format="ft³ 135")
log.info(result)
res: ft³ 0.89
